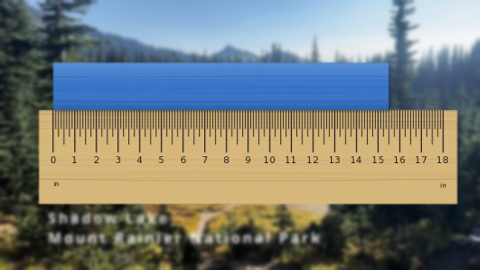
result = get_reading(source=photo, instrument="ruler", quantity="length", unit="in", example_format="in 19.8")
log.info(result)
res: in 15.5
